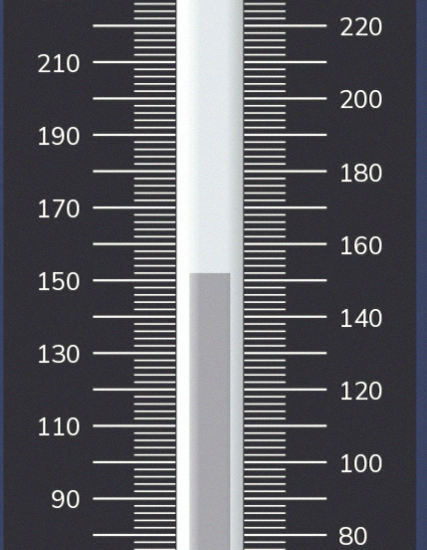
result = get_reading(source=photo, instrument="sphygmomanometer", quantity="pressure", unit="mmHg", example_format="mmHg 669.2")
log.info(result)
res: mmHg 152
